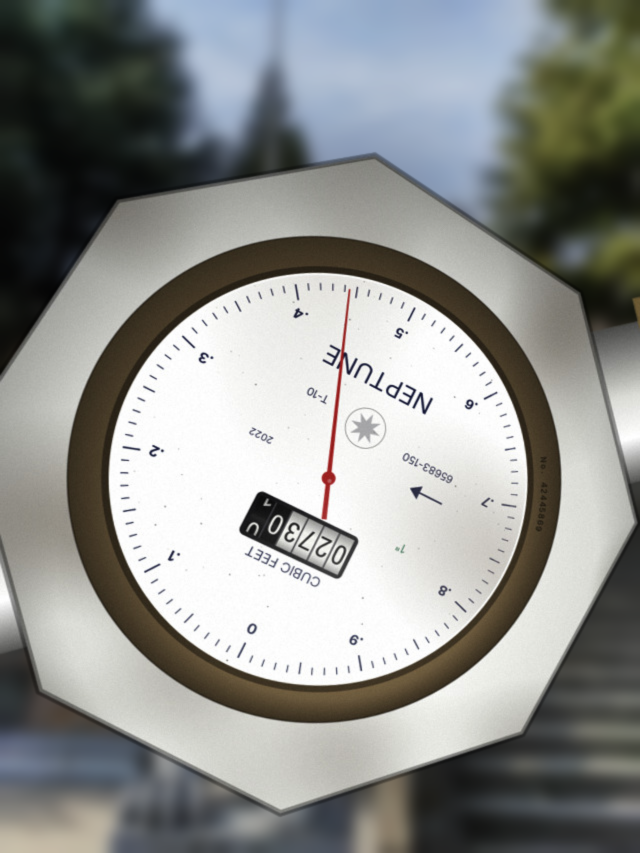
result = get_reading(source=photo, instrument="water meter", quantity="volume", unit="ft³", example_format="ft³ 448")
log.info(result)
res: ft³ 27300.44
